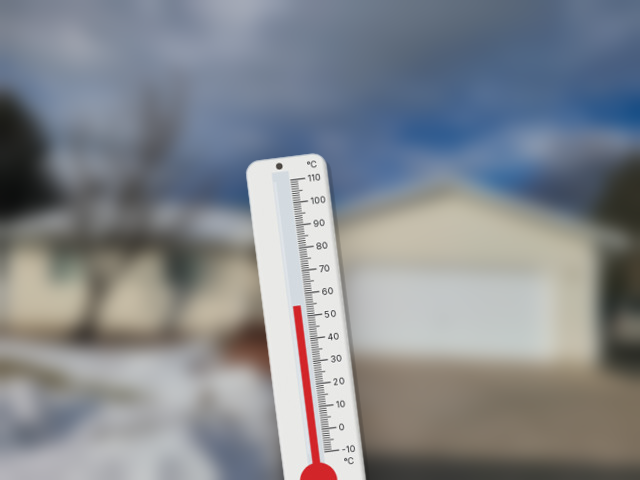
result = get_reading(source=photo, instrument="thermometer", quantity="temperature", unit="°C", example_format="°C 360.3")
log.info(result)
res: °C 55
